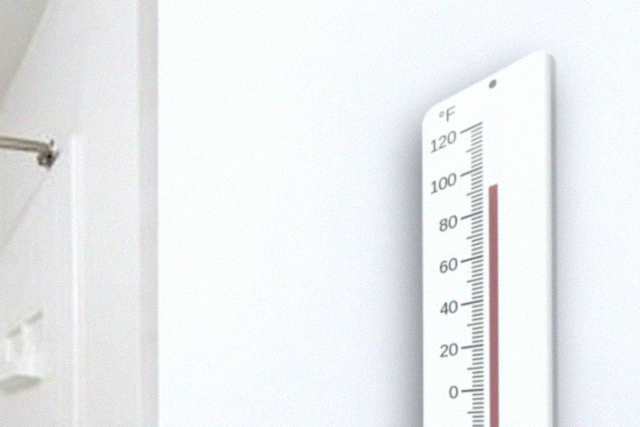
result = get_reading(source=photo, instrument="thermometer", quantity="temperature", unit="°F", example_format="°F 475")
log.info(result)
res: °F 90
